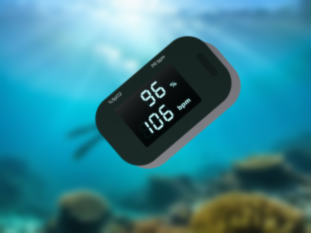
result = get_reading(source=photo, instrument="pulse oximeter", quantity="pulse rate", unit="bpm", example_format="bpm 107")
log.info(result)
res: bpm 106
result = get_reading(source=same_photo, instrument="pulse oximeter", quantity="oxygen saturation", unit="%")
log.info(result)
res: % 96
